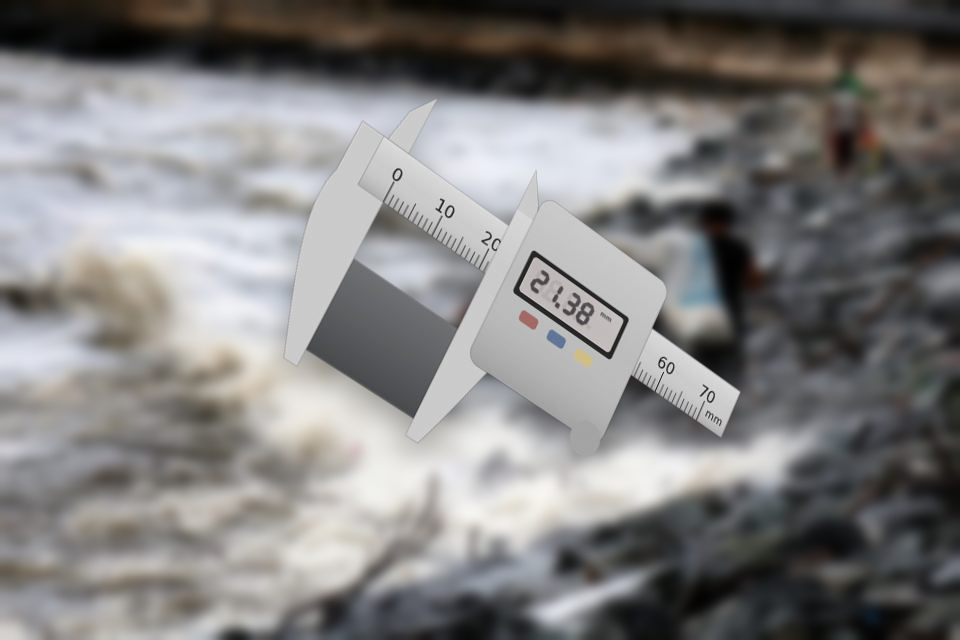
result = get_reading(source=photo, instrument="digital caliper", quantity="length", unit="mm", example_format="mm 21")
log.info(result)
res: mm 21.38
